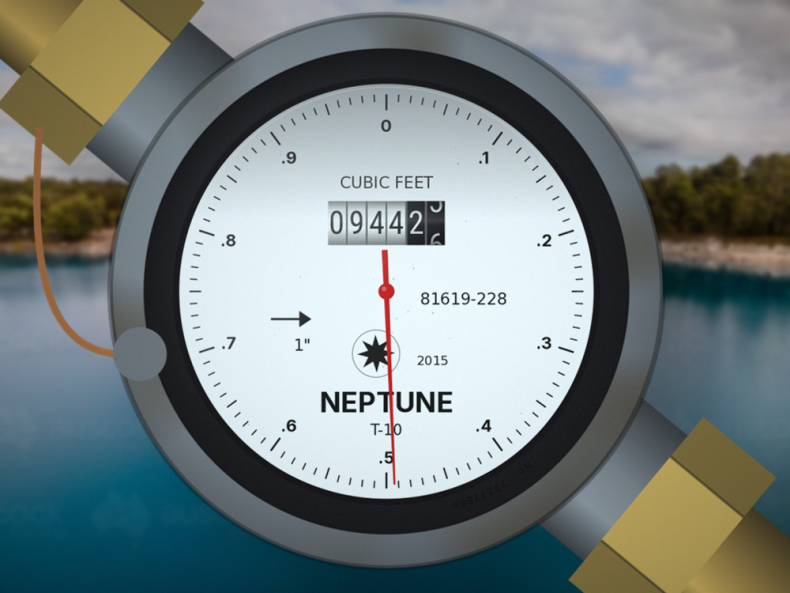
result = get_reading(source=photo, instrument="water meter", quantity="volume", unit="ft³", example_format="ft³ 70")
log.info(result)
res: ft³ 94425.49
